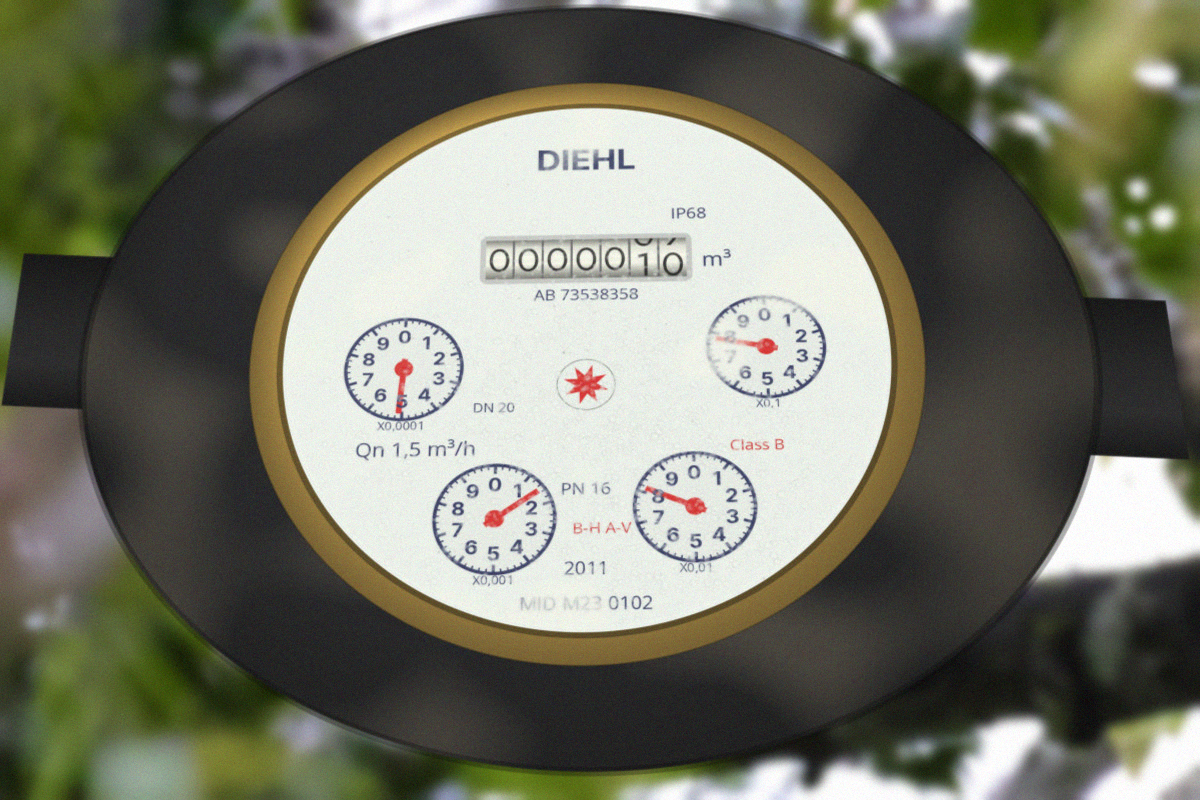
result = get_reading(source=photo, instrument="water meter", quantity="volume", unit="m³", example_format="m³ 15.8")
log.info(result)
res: m³ 9.7815
